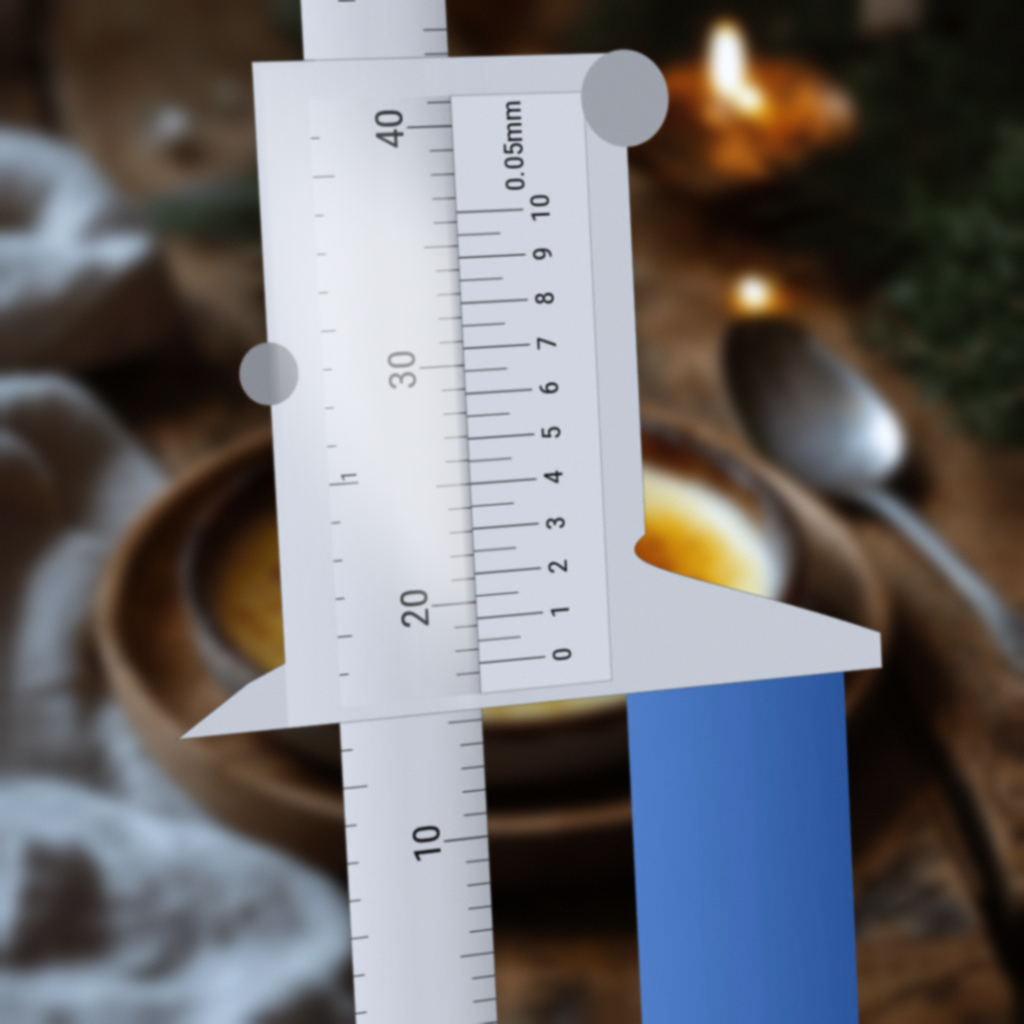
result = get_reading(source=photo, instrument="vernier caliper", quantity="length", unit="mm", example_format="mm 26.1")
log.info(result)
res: mm 17.4
